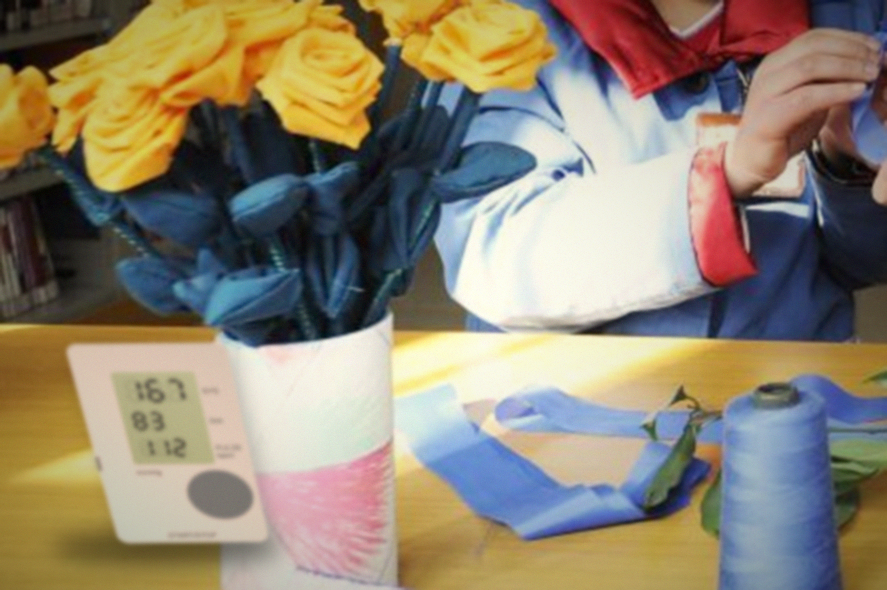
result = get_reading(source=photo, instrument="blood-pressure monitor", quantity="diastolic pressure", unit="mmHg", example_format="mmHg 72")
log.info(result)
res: mmHg 83
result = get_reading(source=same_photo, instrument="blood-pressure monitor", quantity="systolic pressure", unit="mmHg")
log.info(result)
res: mmHg 167
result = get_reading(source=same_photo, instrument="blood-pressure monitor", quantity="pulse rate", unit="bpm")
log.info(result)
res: bpm 112
